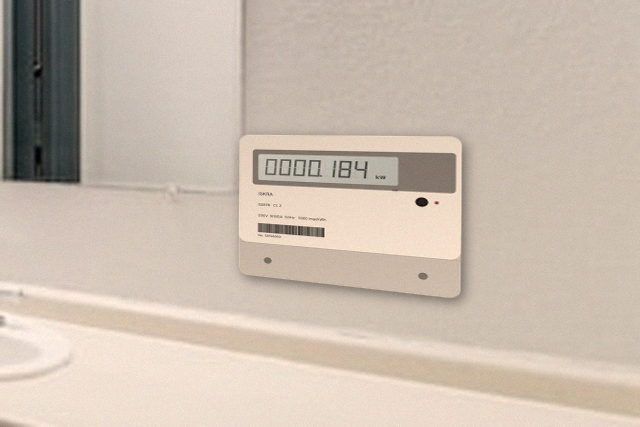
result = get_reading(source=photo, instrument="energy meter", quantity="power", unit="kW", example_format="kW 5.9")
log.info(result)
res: kW 0.184
